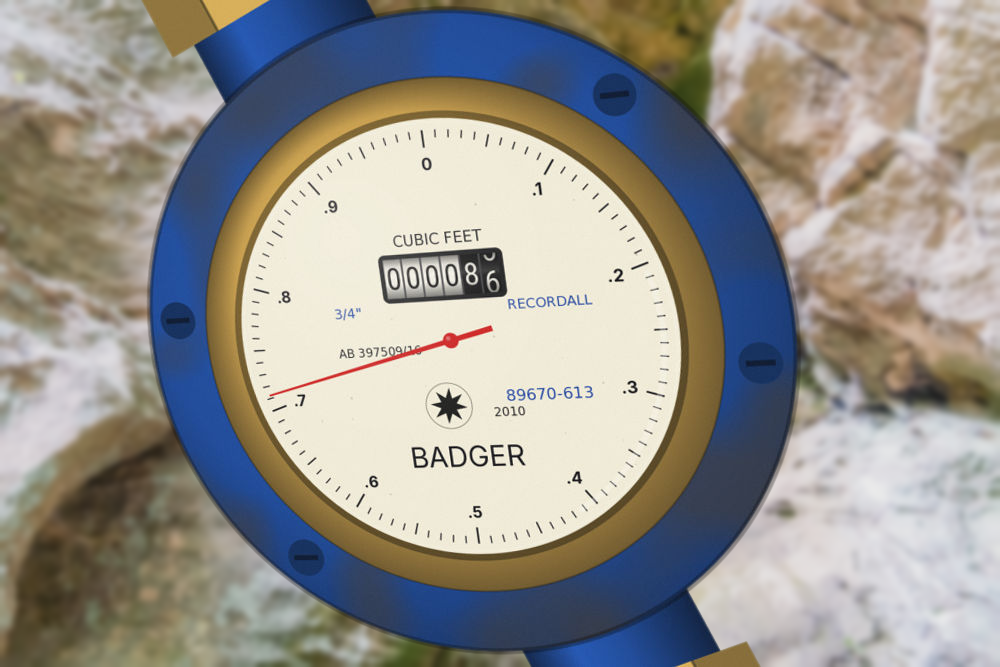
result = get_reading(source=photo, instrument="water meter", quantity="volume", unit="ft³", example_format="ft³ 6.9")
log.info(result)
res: ft³ 85.71
